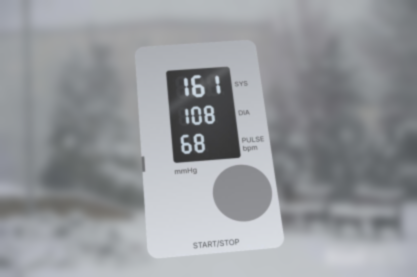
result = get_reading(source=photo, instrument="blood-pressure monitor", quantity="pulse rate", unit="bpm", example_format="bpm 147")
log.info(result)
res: bpm 68
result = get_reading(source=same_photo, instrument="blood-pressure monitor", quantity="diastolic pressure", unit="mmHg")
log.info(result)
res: mmHg 108
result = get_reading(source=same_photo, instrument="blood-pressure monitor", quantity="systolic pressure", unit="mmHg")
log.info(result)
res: mmHg 161
